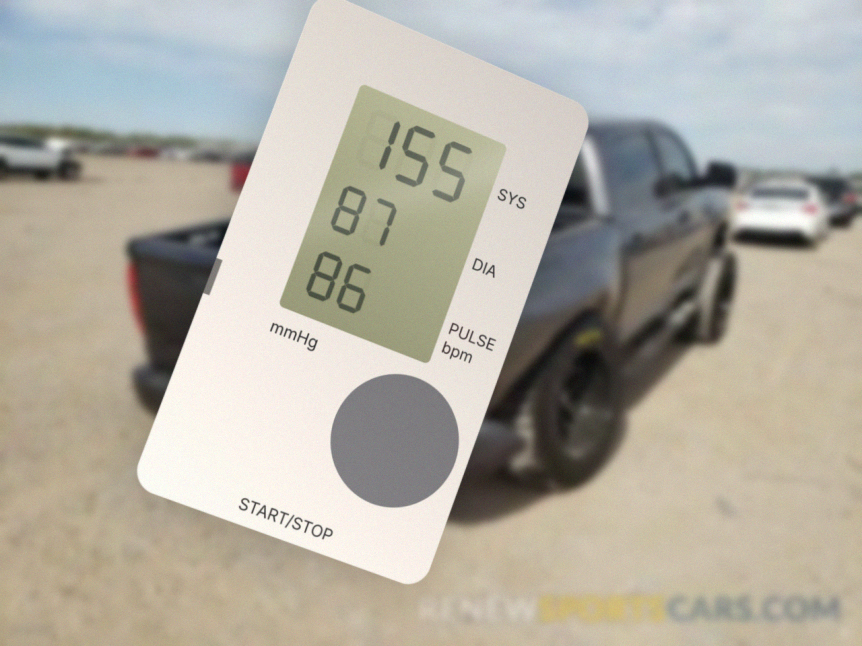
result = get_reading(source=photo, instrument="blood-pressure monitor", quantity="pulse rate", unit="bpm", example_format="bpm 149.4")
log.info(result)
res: bpm 86
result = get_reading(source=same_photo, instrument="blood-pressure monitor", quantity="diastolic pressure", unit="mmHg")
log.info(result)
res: mmHg 87
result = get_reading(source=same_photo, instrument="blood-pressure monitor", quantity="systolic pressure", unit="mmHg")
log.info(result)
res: mmHg 155
